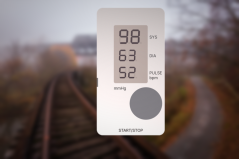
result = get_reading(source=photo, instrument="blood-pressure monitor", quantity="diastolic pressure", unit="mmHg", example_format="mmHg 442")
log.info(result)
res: mmHg 63
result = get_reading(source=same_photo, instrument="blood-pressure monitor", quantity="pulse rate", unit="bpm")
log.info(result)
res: bpm 52
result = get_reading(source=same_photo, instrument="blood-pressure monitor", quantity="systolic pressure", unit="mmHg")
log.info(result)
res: mmHg 98
